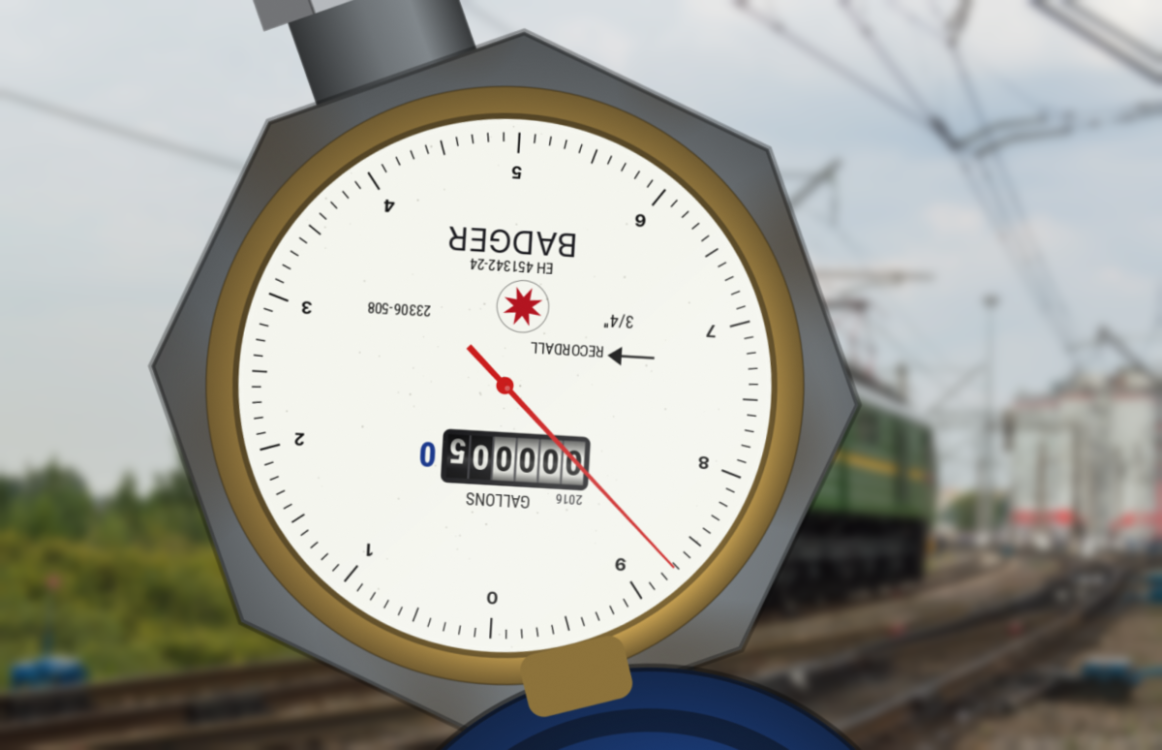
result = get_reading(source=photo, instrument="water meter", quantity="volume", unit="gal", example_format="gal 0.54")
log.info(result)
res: gal 48.7
